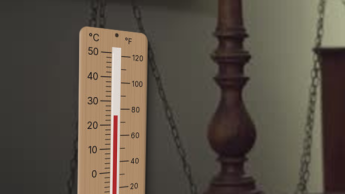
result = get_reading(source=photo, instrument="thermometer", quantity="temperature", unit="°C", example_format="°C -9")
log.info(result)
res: °C 24
